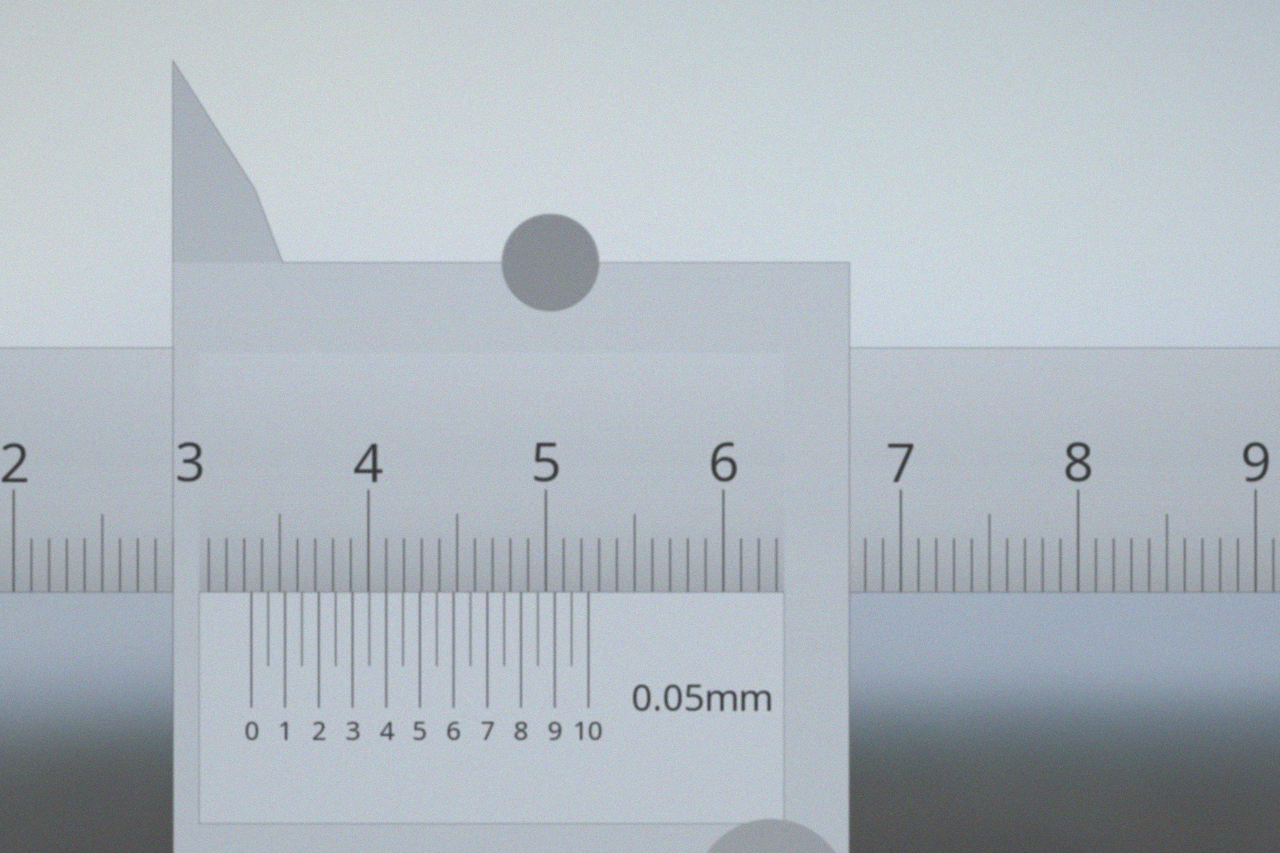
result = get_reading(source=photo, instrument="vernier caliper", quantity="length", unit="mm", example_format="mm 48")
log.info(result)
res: mm 33.4
